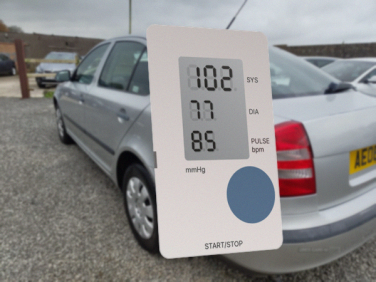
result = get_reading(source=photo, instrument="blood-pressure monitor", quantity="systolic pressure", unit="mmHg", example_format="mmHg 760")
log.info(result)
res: mmHg 102
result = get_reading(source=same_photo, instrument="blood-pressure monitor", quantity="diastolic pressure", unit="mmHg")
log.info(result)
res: mmHg 77
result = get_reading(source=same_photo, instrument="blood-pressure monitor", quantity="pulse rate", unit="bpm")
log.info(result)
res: bpm 85
